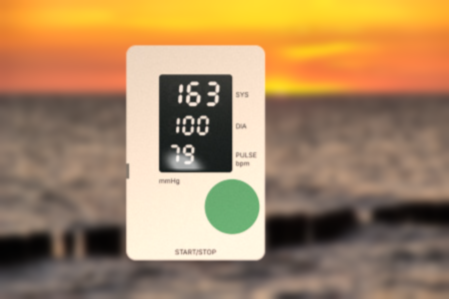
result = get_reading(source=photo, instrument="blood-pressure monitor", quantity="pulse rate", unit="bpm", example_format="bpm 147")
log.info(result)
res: bpm 79
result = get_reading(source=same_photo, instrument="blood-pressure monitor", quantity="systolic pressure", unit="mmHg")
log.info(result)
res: mmHg 163
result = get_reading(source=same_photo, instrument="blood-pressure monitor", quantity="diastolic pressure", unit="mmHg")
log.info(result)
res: mmHg 100
